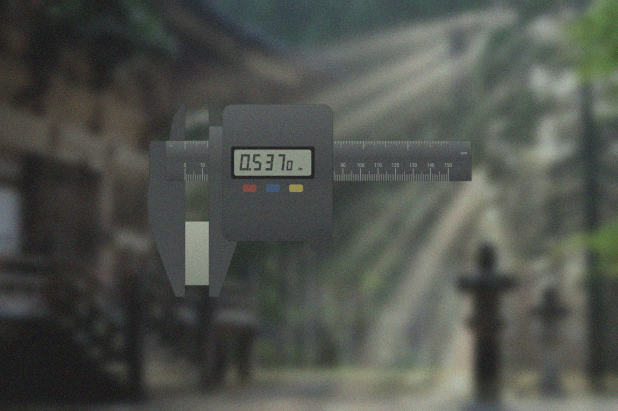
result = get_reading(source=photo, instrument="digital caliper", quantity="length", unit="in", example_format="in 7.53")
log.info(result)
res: in 0.5370
